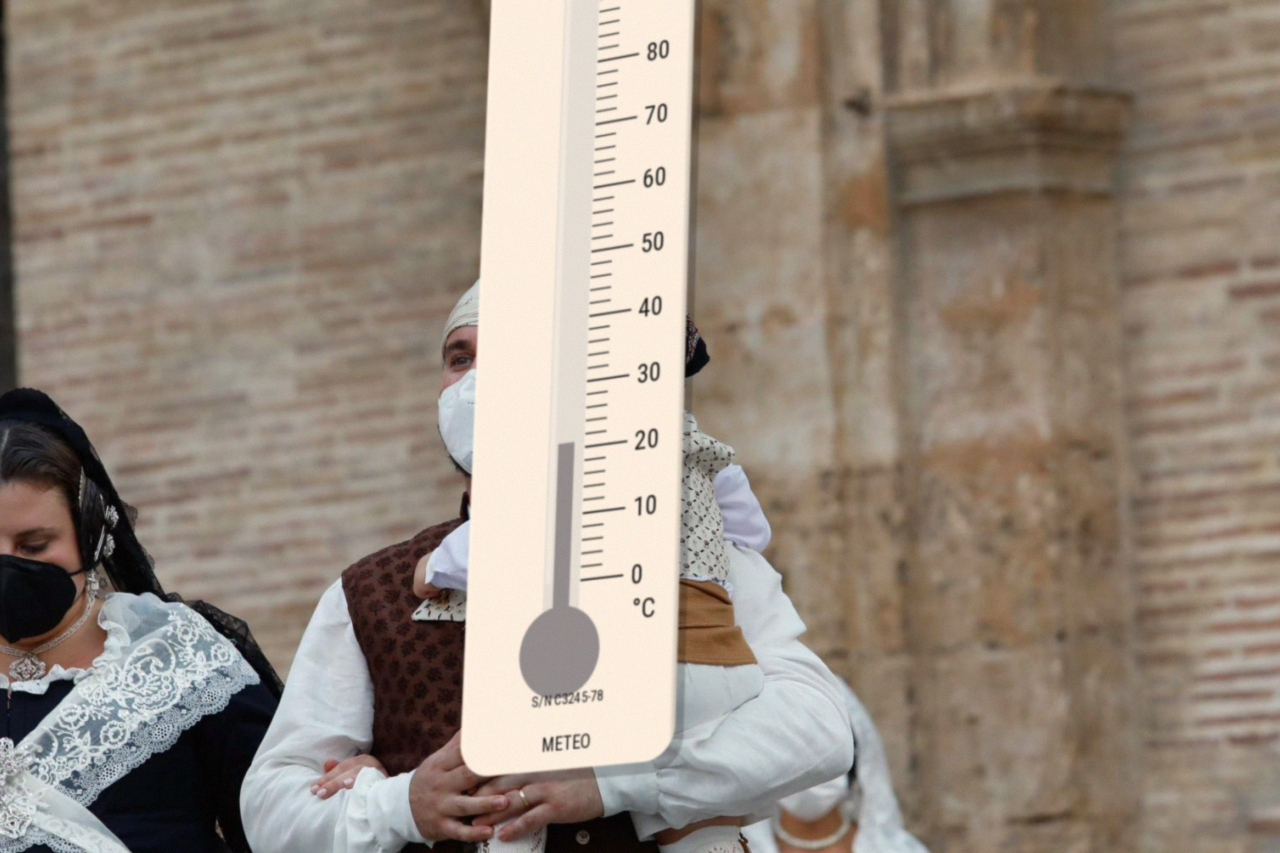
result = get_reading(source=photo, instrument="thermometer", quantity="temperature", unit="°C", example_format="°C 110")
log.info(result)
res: °C 21
